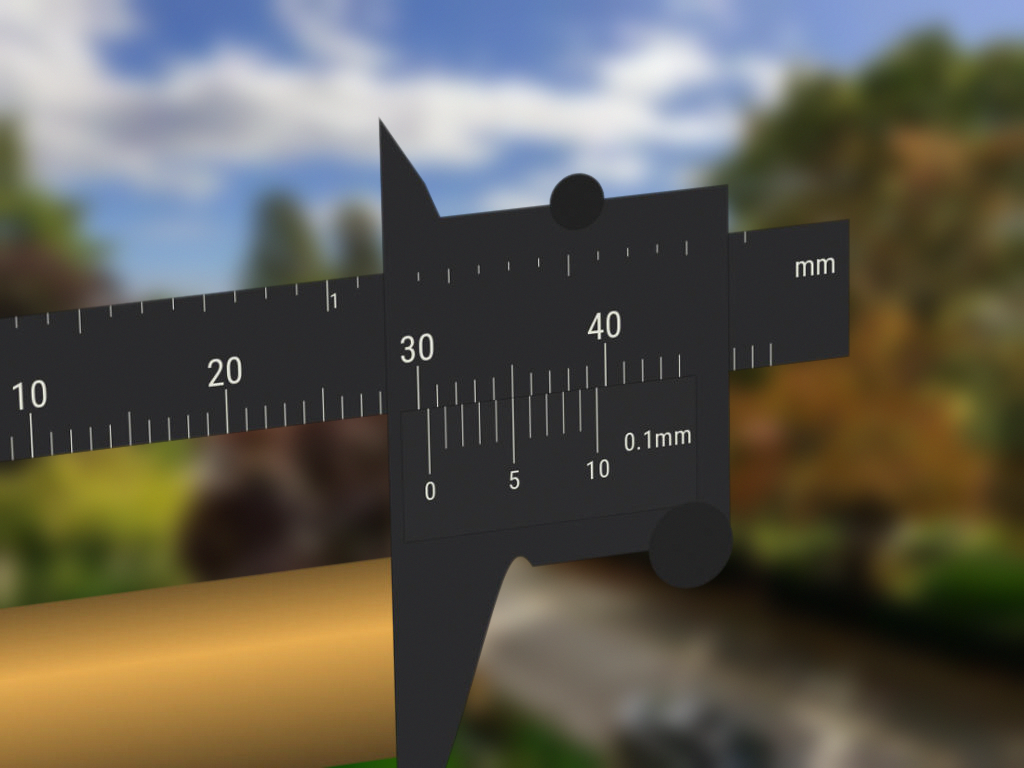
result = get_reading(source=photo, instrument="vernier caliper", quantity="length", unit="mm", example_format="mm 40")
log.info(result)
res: mm 30.5
